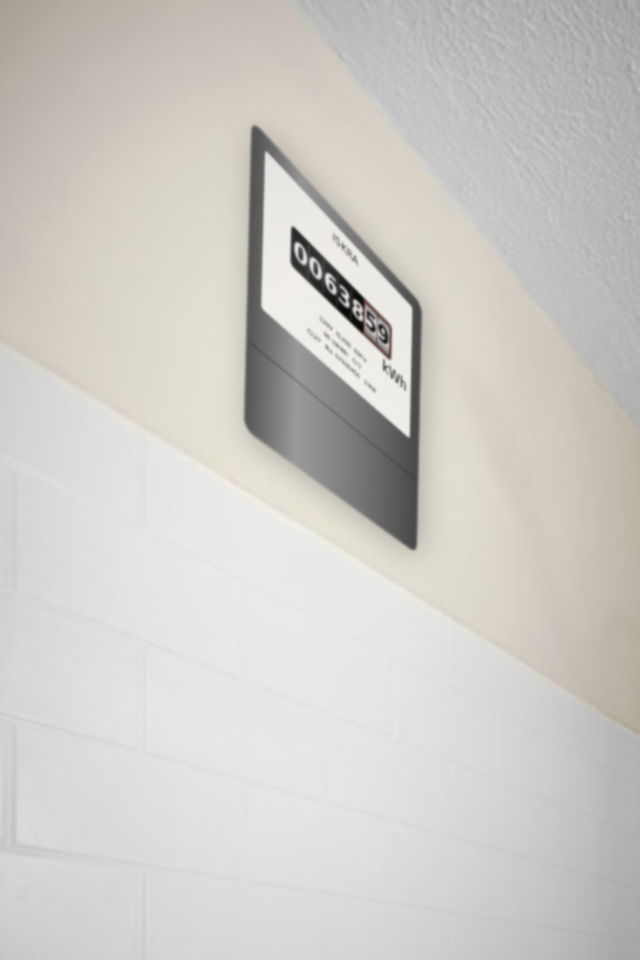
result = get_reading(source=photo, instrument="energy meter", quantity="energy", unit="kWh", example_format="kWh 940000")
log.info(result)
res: kWh 638.59
